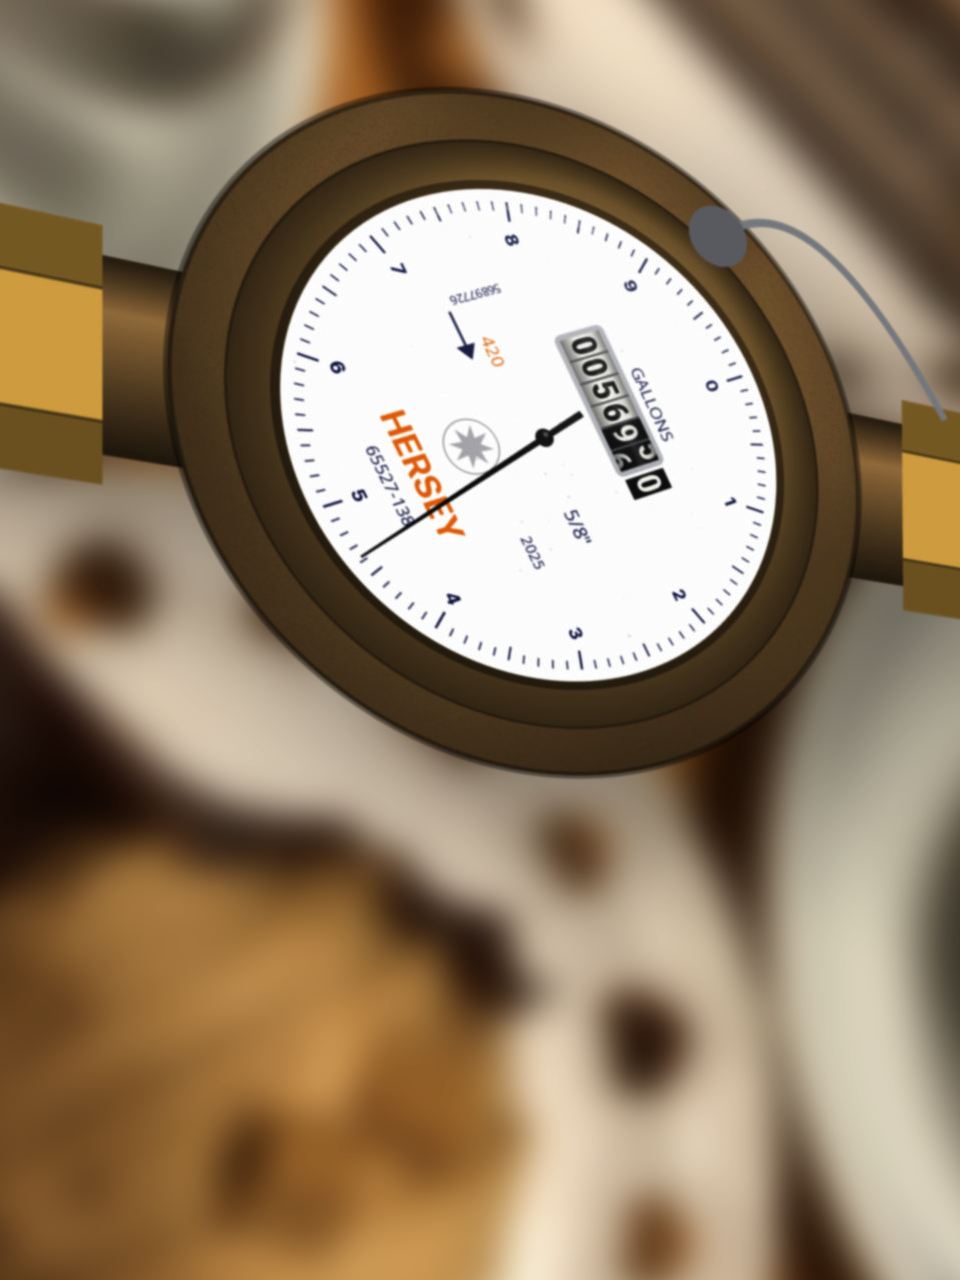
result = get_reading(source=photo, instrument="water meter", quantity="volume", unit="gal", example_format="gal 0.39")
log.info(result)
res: gal 56954.6
